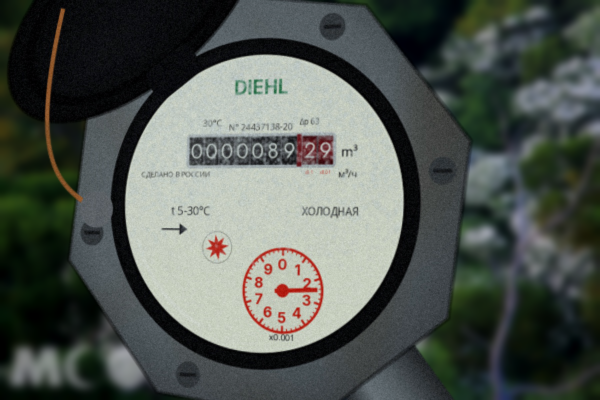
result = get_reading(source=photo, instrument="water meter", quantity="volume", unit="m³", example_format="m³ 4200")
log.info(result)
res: m³ 89.292
